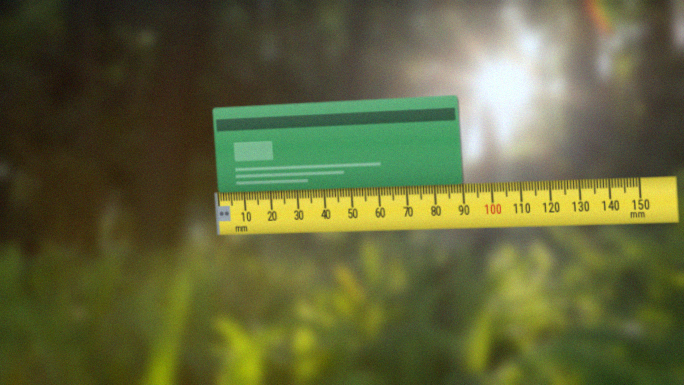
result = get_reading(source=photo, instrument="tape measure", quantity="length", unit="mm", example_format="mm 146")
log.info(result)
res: mm 90
